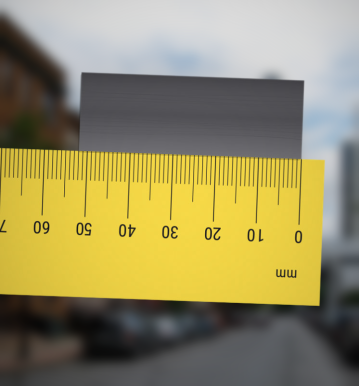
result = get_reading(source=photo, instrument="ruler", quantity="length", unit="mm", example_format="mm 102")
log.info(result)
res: mm 52
